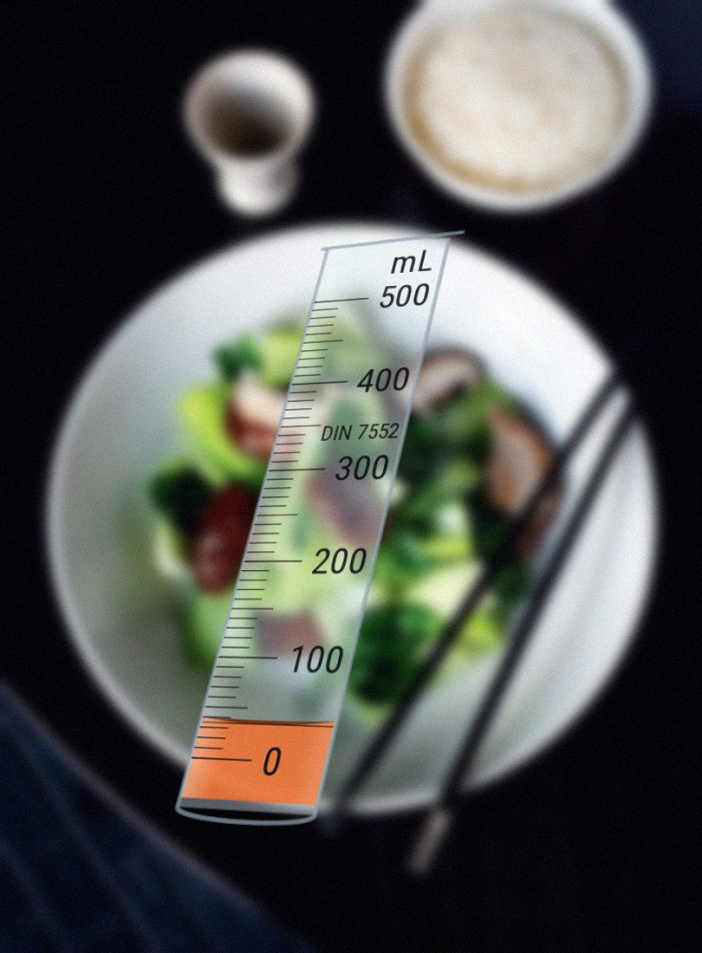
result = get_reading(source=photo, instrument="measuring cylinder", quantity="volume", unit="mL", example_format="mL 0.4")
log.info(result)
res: mL 35
